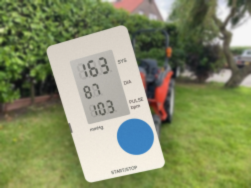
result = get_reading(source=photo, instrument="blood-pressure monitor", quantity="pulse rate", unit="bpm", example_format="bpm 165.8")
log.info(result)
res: bpm 103
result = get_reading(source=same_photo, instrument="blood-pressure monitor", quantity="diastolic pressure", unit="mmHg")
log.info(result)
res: mmHg 87
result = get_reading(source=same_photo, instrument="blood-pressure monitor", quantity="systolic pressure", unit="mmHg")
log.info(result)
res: mmHg 163
